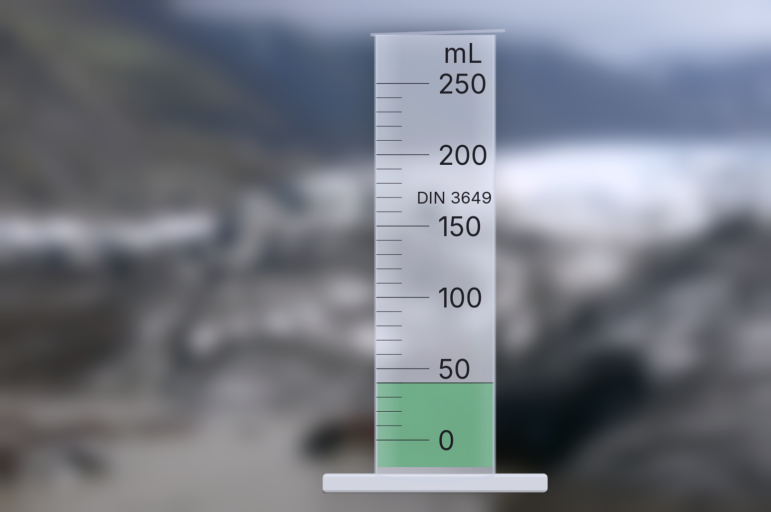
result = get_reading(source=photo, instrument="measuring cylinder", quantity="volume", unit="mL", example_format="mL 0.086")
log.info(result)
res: mL 40
